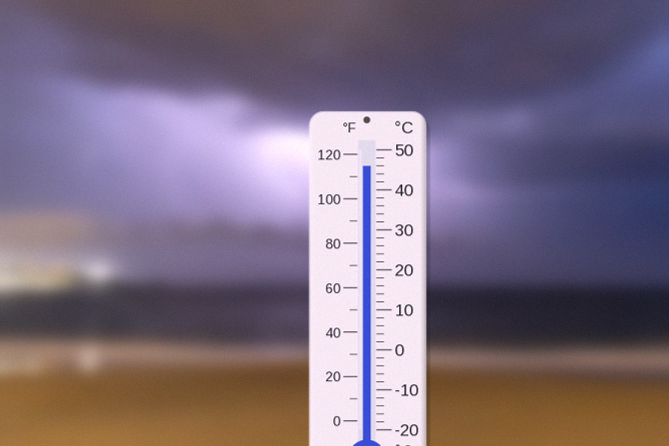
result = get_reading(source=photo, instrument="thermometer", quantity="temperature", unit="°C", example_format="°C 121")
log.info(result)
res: °C 46
